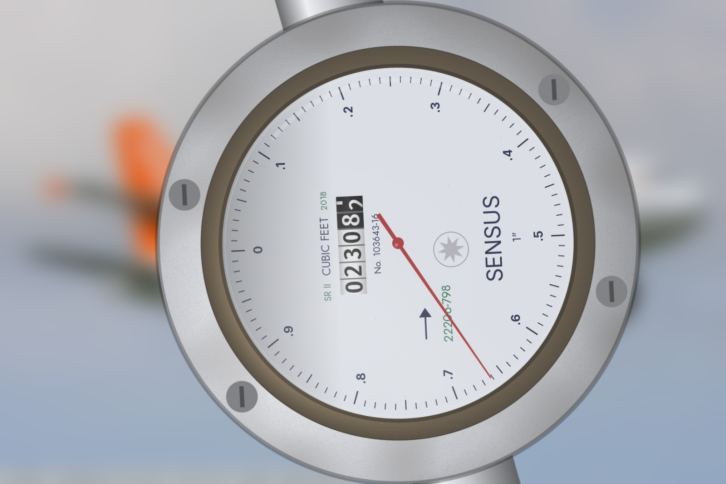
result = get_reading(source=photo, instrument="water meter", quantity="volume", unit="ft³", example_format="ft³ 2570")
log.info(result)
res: ft³ 23081.66
